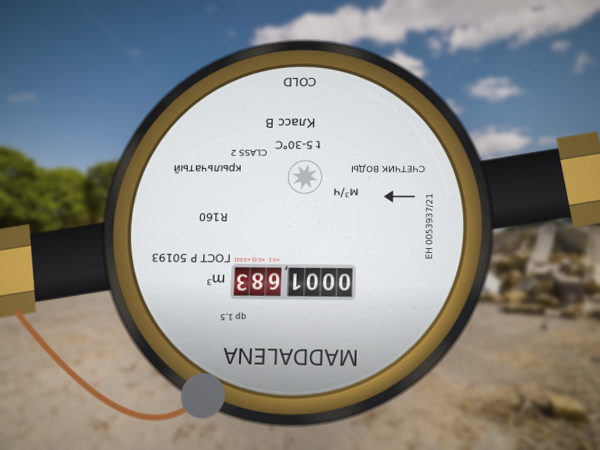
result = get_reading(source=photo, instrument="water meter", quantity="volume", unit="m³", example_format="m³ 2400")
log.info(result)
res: m³ 1.683
